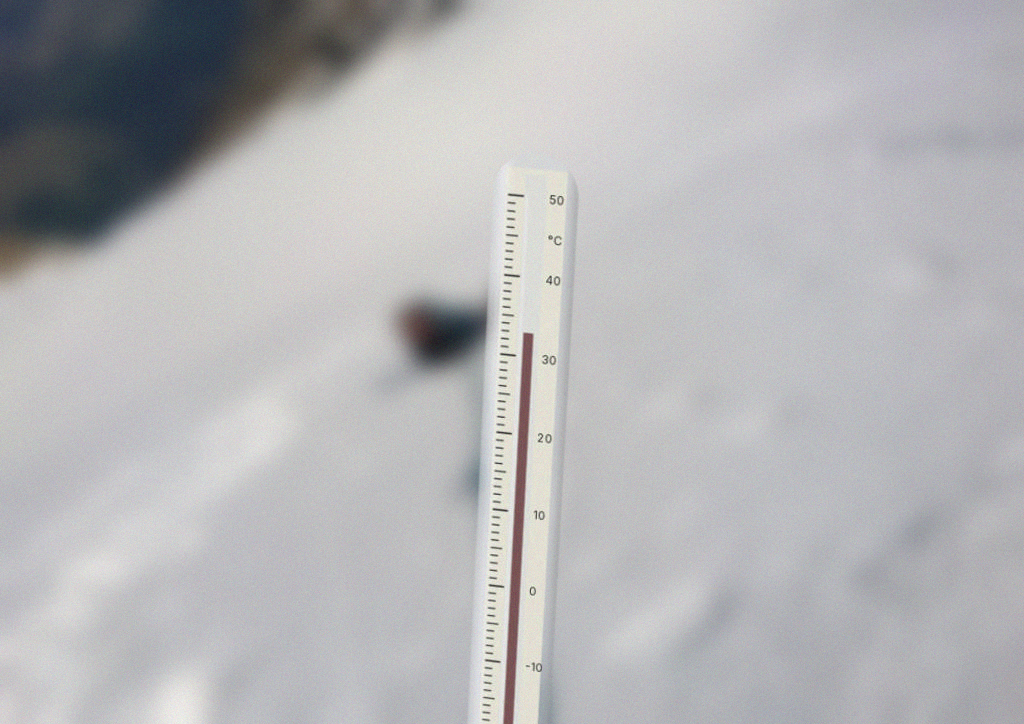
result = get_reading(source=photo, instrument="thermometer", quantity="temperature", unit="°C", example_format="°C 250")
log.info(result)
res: °C 33
